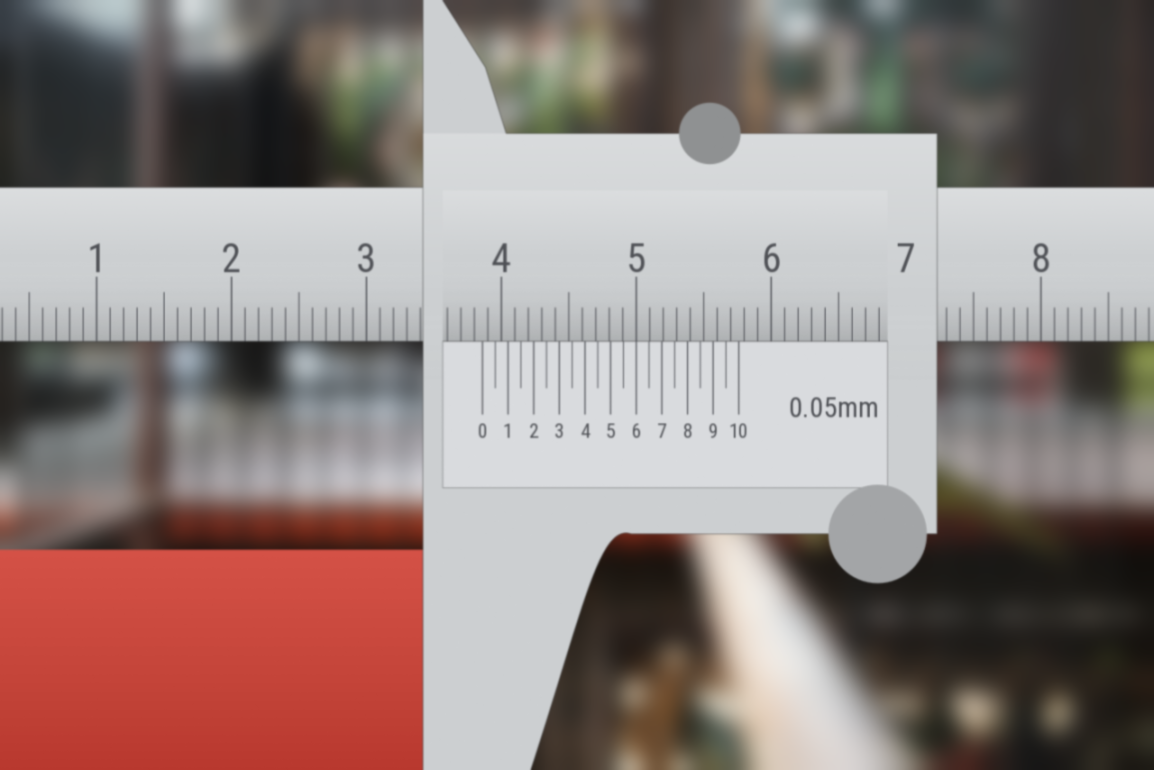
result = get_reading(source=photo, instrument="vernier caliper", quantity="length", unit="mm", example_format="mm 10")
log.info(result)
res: mm 38.6
